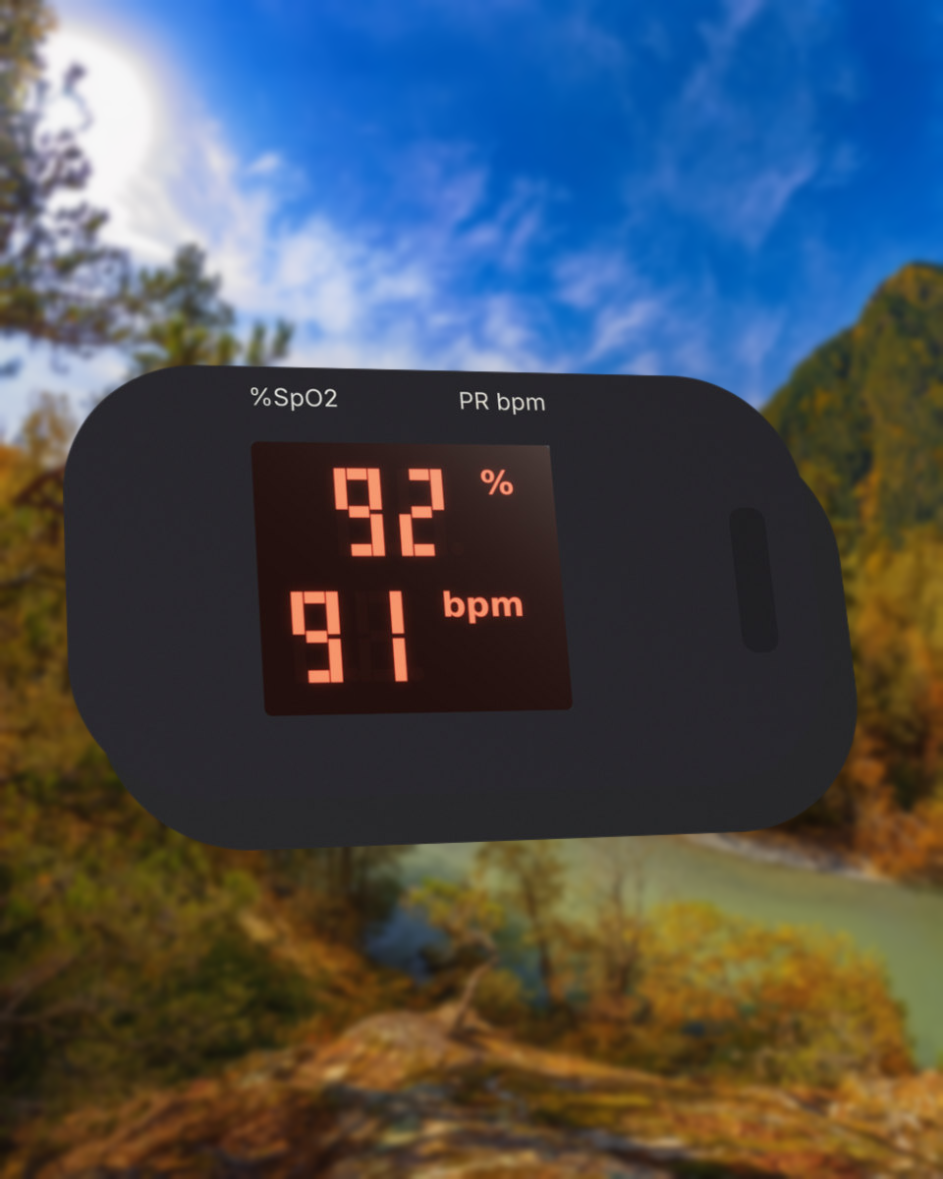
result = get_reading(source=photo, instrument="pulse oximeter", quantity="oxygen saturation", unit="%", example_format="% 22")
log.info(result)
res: % 92
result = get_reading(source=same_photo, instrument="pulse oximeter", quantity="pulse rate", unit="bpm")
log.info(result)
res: bpm 91
